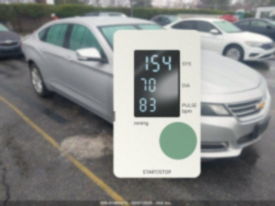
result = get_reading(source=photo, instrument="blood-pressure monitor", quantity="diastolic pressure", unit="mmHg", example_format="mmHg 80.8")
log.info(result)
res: mmHg 70
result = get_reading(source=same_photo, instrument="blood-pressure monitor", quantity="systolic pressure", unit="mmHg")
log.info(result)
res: mmHg 154
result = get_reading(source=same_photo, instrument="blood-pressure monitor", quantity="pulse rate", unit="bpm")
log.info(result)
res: bpm 83
